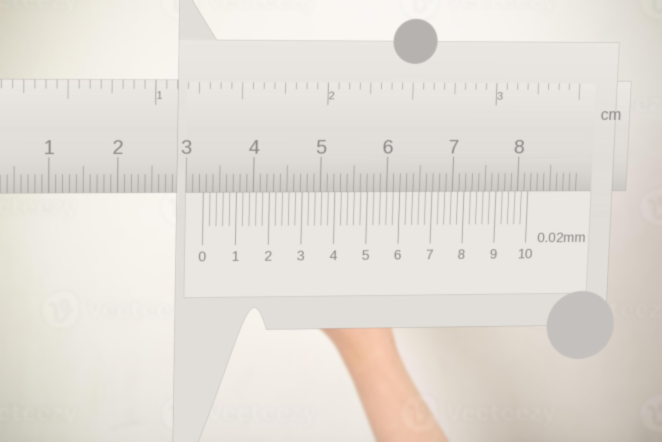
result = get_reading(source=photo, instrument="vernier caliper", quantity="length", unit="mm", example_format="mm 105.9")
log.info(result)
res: mm 32.6
